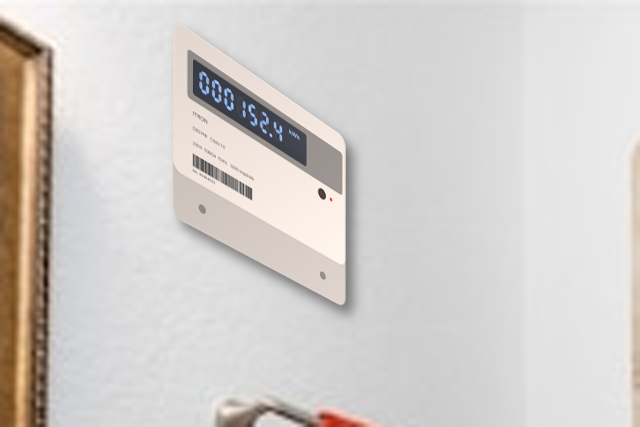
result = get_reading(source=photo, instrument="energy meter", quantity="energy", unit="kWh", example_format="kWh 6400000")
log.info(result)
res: kWh 152.4
